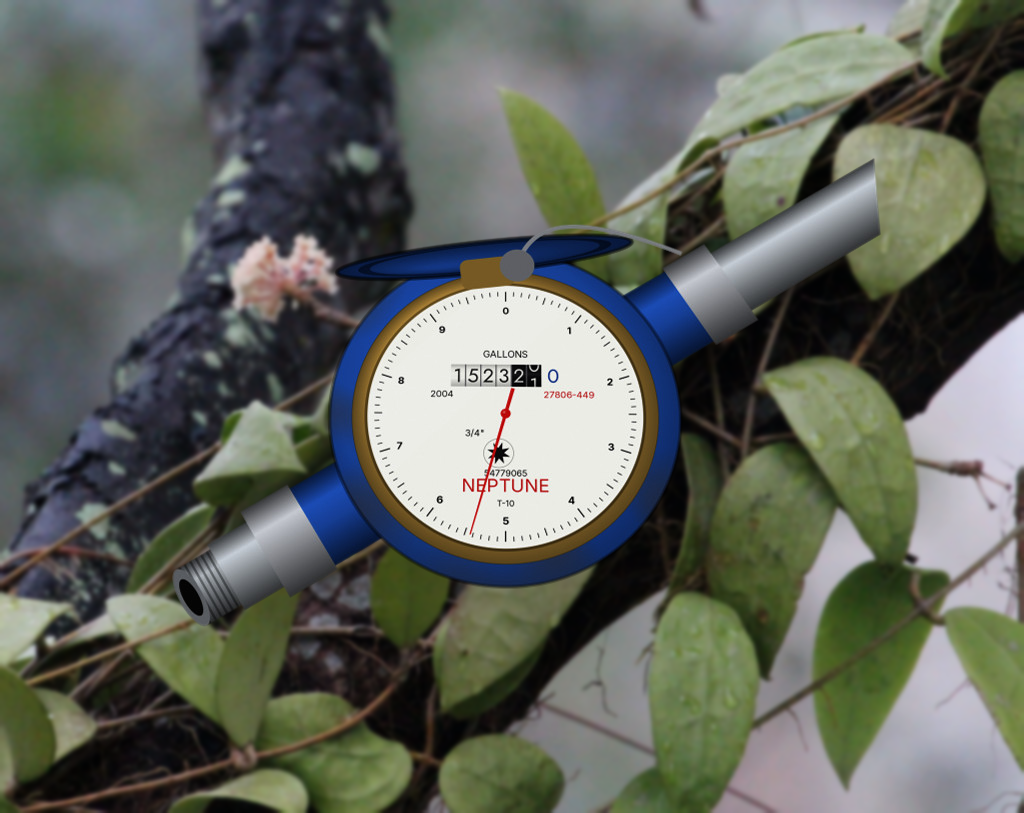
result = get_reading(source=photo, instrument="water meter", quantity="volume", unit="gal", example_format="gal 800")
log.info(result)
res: gal 1523205.4
